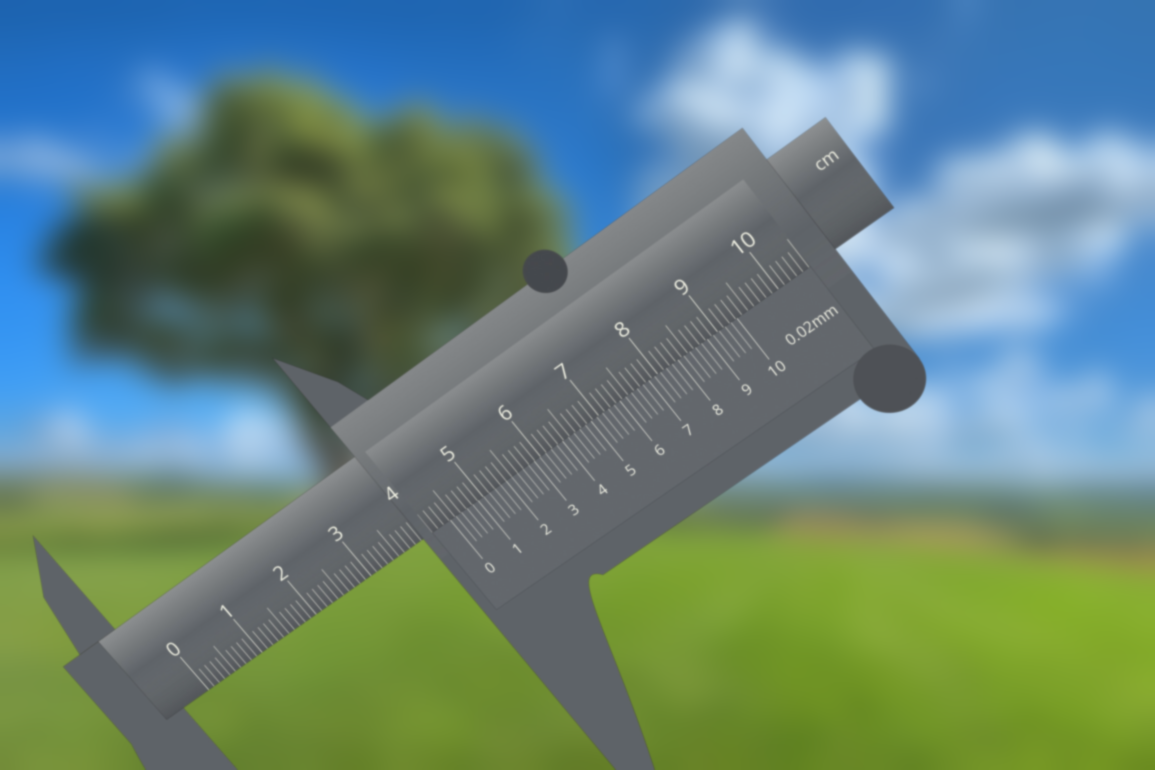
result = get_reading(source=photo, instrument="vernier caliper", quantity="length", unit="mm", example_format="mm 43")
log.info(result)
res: mm 44.2
